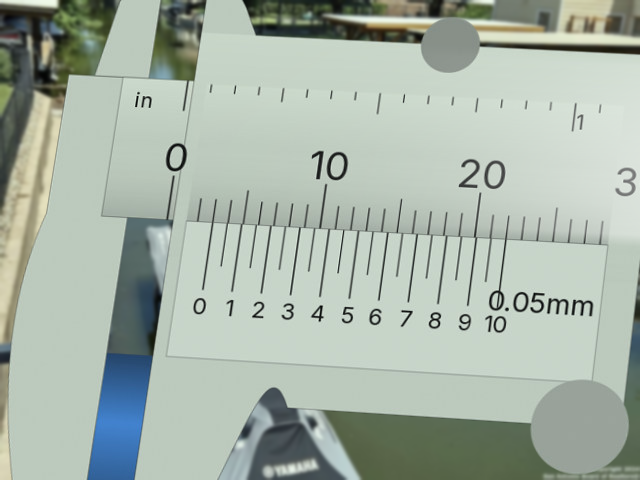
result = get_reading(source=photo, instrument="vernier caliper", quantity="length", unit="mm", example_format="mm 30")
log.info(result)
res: mm 3.0
